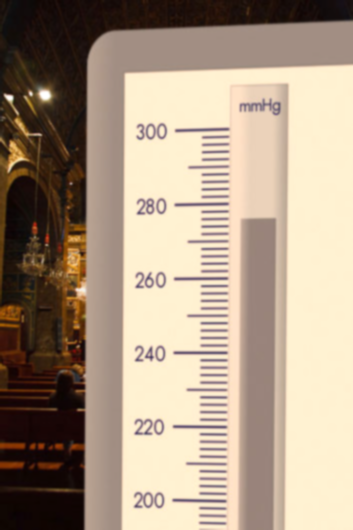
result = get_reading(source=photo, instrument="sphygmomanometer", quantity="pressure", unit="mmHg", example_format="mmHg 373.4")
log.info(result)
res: mmHg 276
